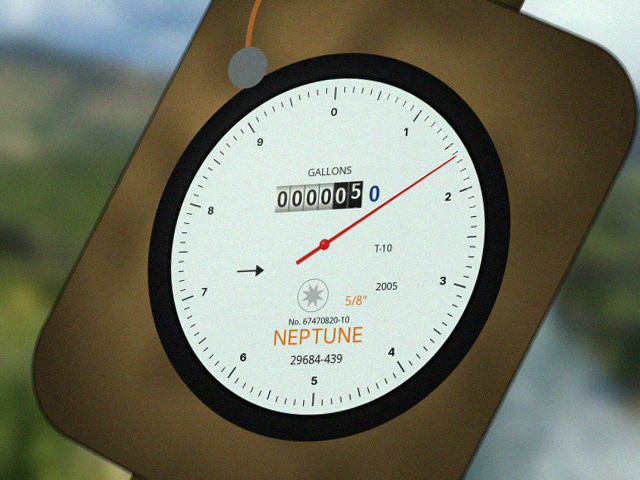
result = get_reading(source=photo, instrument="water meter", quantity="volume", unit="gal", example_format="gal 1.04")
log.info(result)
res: gal 51.6
